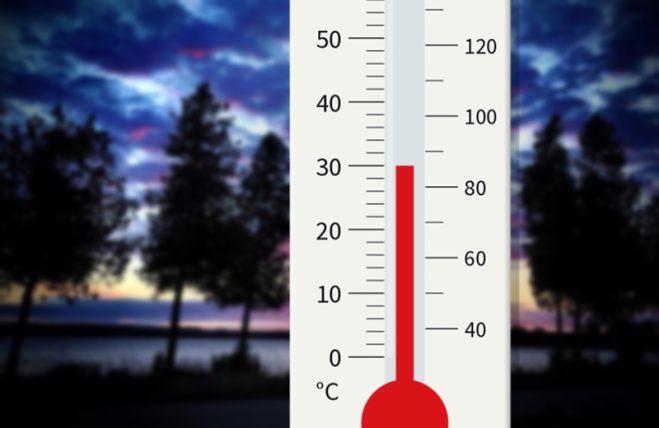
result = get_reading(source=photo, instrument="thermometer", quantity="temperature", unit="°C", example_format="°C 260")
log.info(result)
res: °C 30
